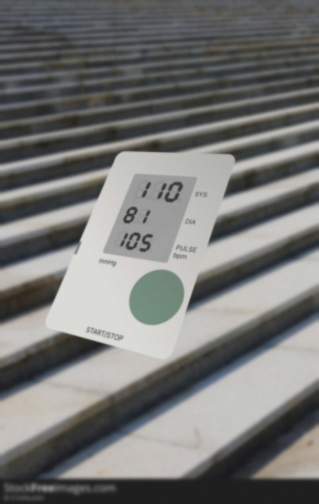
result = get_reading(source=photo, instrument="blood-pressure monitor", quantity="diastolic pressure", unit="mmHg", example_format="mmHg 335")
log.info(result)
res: mmHg 81
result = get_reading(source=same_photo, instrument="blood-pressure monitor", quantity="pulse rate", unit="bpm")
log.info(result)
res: bpm 105
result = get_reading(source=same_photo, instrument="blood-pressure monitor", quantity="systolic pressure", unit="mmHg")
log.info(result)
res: mmHg 110
